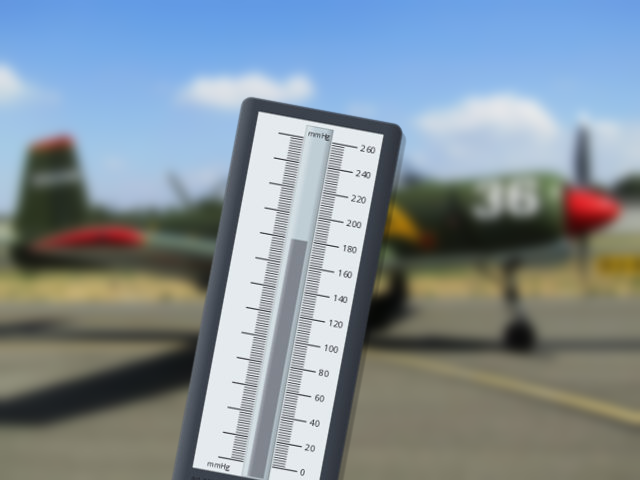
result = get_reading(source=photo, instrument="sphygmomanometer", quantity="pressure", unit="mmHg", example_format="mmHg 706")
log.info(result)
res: mmHg 180
